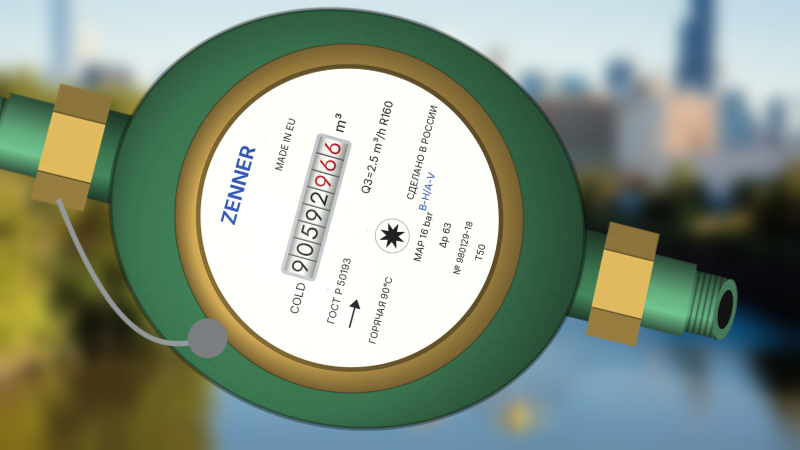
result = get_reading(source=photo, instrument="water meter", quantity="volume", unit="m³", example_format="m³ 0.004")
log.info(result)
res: m³ 90592.966
